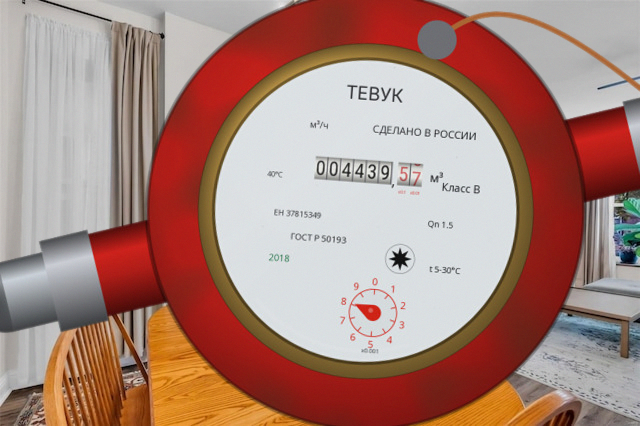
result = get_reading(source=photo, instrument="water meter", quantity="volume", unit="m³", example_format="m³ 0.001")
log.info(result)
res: m³ 4439.568
